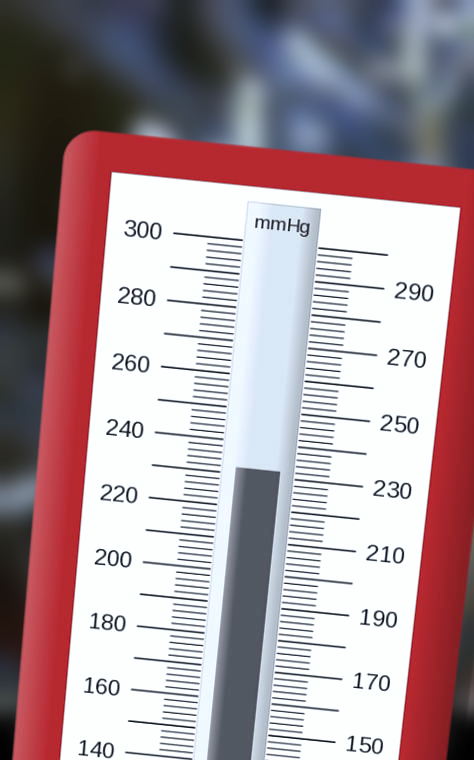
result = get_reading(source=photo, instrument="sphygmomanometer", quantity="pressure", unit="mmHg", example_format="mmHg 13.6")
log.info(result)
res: mmHg 232
